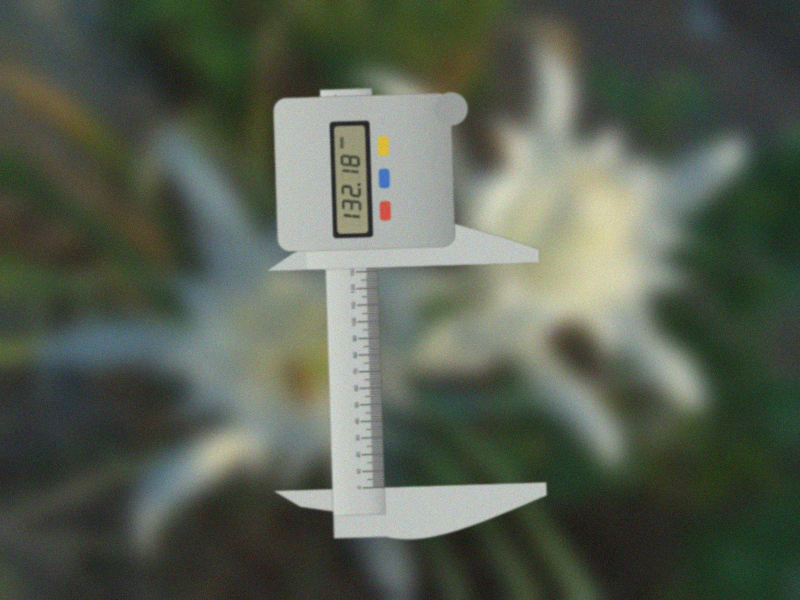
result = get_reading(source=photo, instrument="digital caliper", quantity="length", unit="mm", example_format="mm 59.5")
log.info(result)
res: mm 132.18
